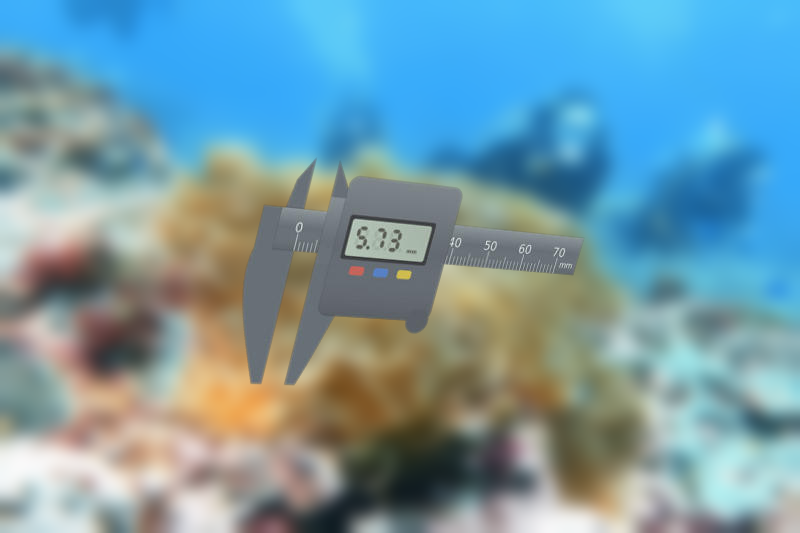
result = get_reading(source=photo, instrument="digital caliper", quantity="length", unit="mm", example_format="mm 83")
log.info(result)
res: mm 5.73
